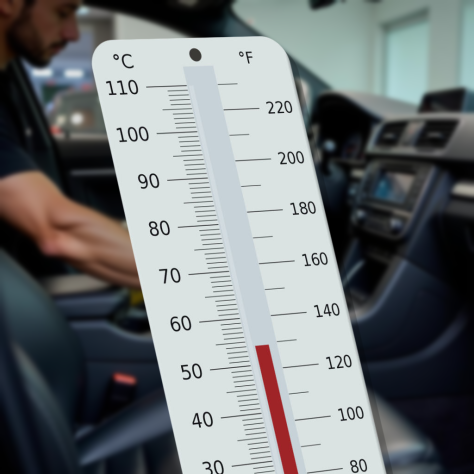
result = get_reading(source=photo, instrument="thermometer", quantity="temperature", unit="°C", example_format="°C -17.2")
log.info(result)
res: °C 54
